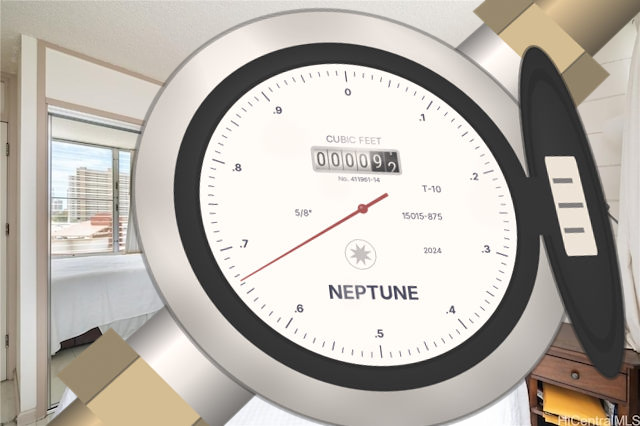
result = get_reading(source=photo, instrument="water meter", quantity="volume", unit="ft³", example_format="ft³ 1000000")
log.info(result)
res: ft³ 91.66
